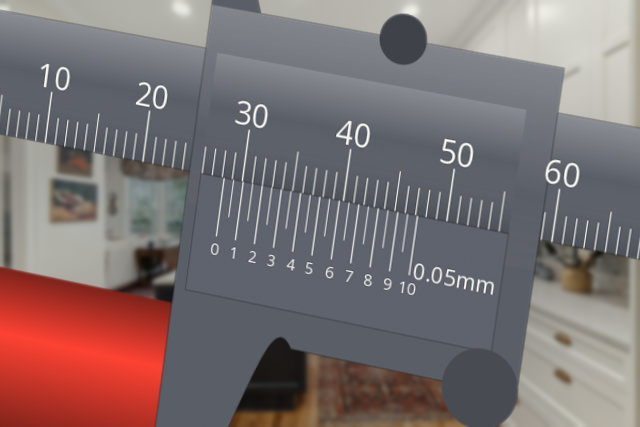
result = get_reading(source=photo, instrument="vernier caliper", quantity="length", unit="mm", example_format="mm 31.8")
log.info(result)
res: mm 28.2
